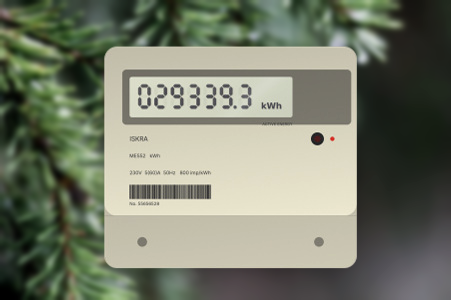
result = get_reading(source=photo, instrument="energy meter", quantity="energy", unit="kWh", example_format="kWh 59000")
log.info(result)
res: kWh 29339.3
